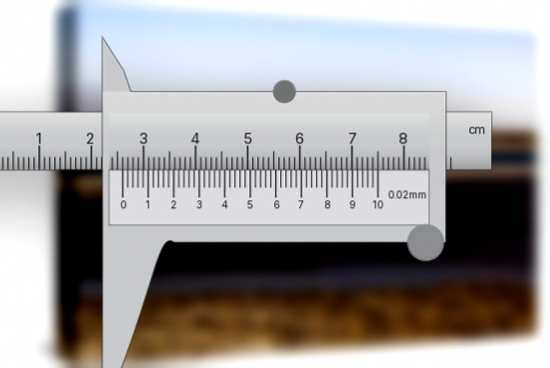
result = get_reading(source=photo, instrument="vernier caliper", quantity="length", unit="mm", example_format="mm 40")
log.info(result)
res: mm 26.0
